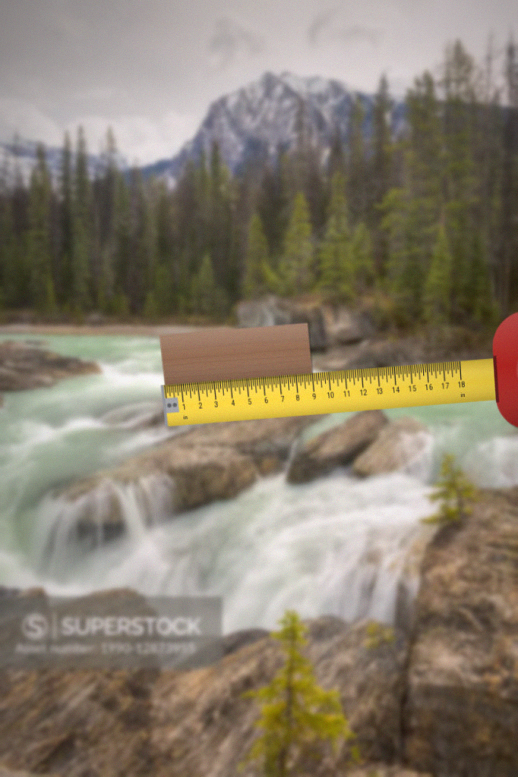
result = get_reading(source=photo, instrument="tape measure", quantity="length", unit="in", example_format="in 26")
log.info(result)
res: in 9
